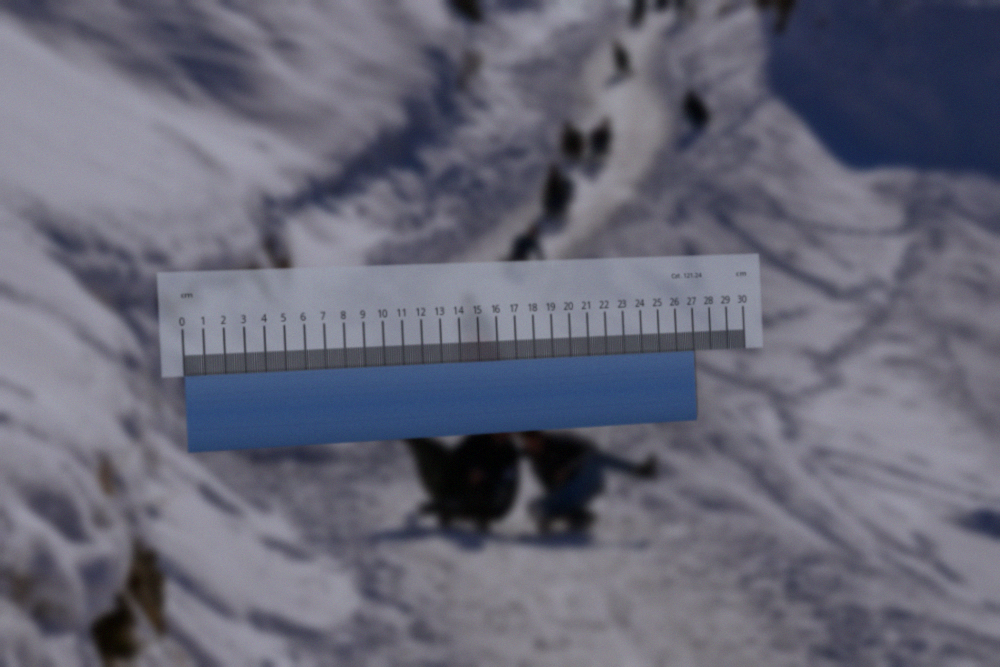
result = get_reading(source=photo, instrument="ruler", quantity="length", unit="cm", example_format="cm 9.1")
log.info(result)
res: cm 27
